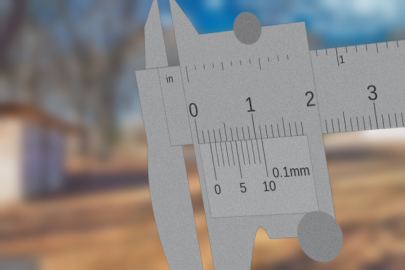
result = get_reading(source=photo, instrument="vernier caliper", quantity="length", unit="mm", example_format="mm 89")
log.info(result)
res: mm 2.0
